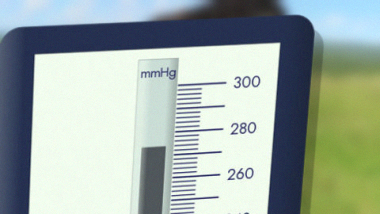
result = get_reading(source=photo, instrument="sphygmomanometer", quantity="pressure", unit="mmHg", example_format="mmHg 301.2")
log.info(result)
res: mmHg 274
